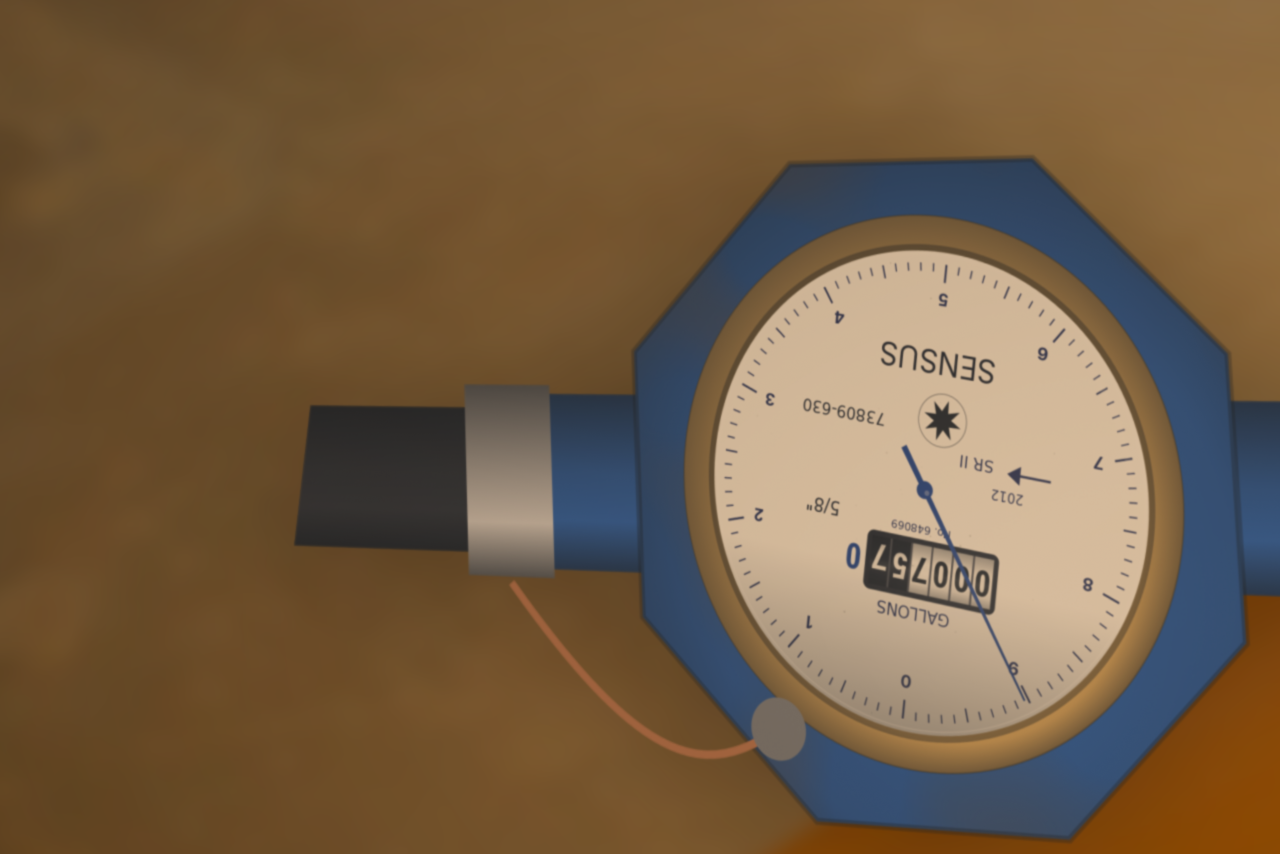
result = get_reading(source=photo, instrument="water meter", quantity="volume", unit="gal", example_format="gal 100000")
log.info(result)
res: gal 7569.0
